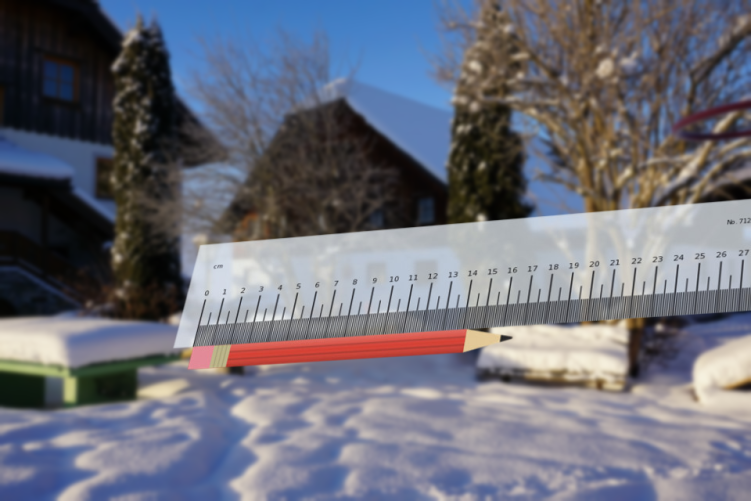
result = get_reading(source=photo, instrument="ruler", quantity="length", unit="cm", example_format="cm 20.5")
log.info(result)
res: cm 16.5
